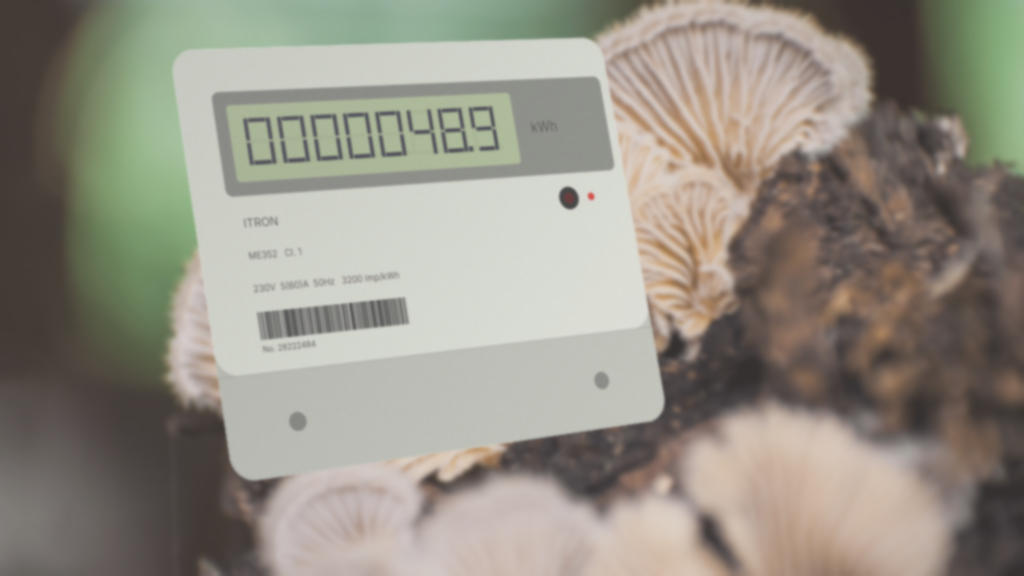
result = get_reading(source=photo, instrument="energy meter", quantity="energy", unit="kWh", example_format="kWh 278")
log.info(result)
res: kWh 48.9
